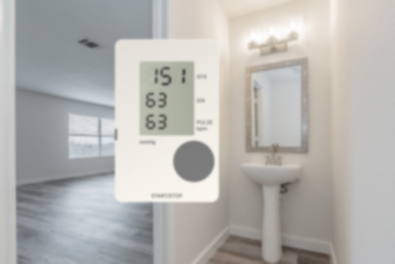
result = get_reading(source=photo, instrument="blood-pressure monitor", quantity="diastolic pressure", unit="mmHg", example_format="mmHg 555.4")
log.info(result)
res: mmHg 63
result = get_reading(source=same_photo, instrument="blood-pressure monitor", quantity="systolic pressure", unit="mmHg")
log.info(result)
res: mmHg 151
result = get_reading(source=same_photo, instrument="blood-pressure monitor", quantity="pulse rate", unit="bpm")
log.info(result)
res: bpm 63
